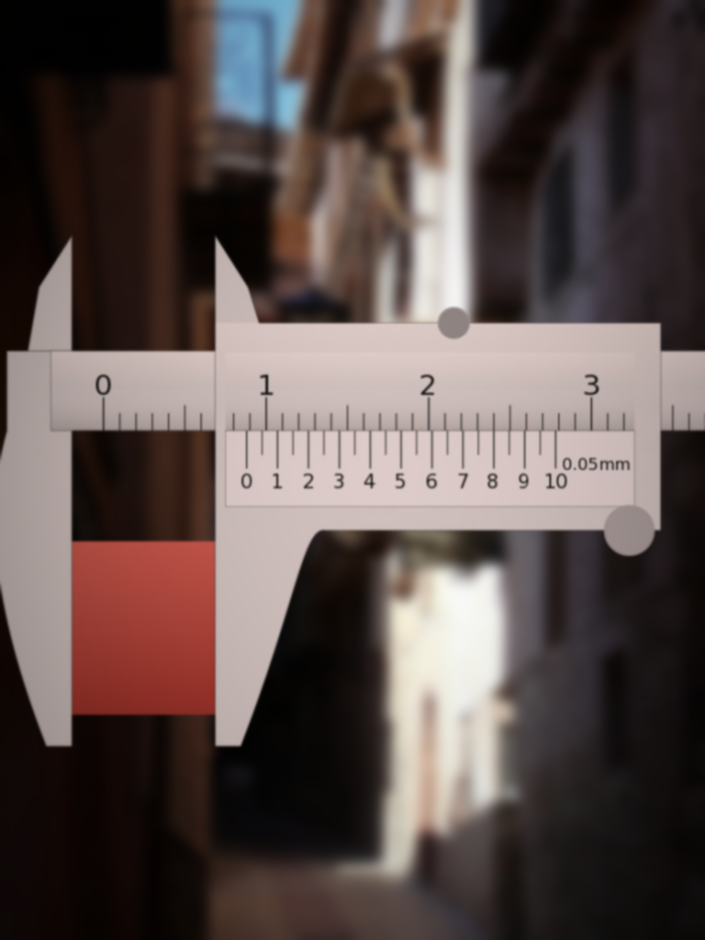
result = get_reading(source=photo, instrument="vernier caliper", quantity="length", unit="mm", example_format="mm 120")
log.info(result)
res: mm 8.8
